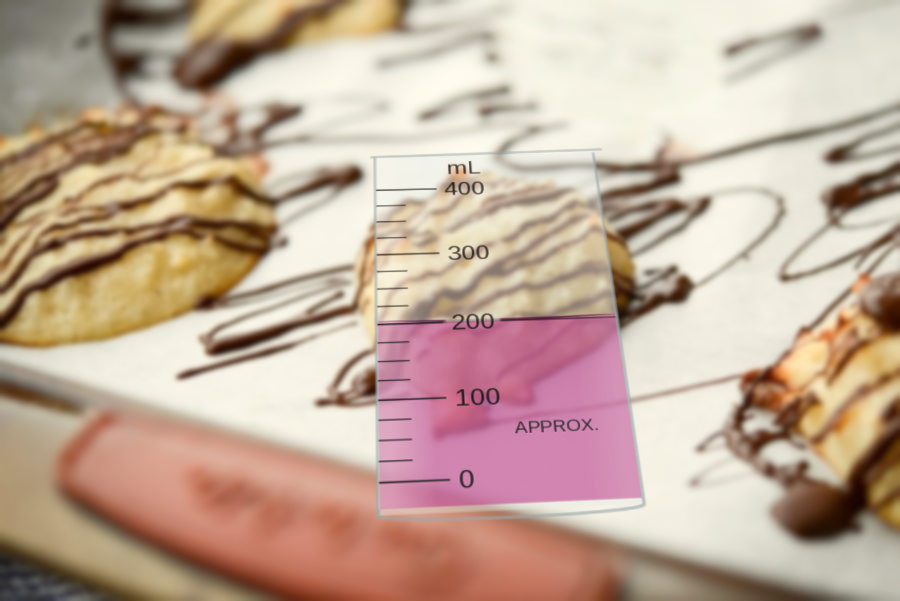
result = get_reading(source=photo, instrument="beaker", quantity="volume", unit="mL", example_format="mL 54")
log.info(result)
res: mL 200
